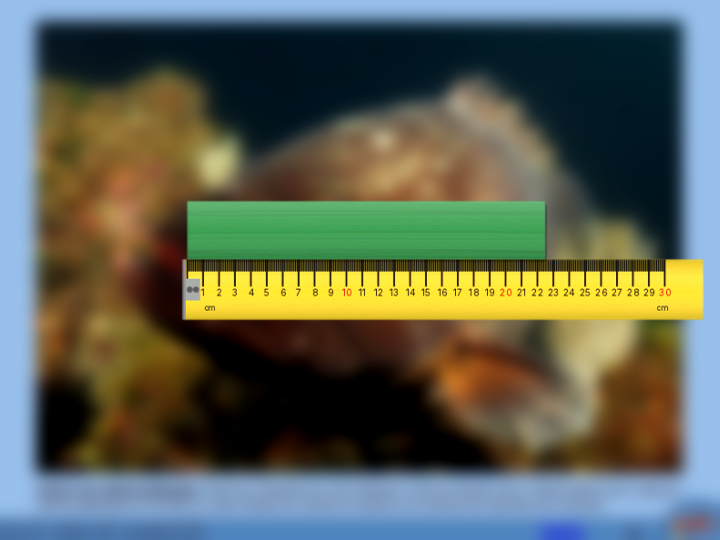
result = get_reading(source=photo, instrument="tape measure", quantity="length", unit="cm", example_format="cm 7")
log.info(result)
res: cm 22.5
